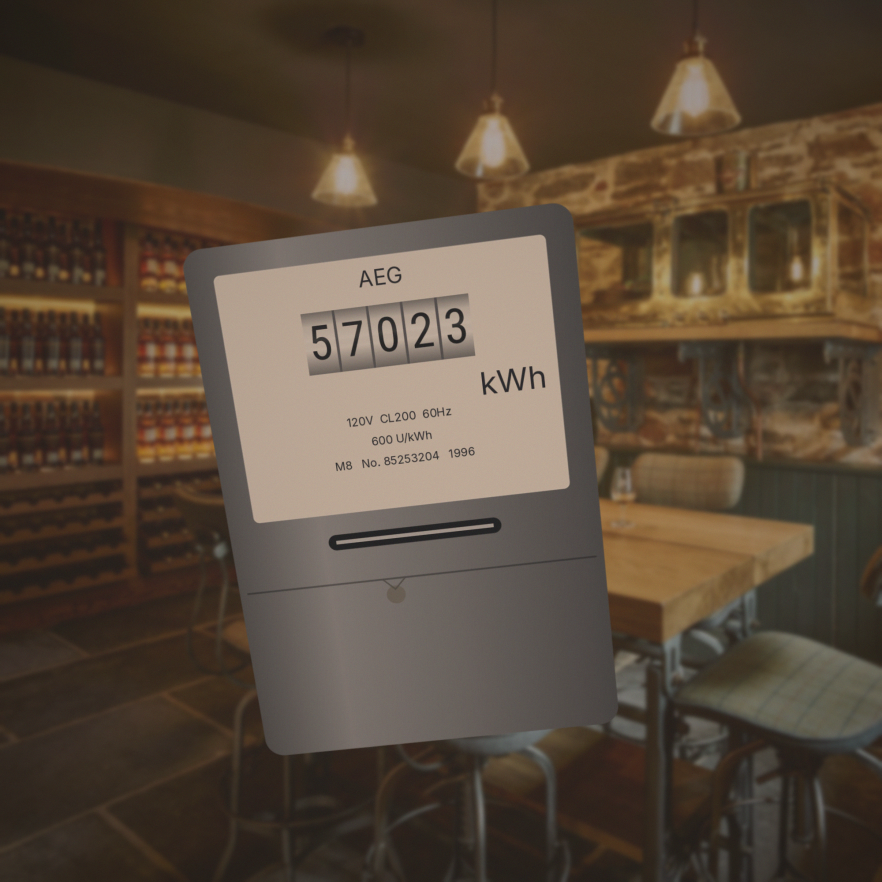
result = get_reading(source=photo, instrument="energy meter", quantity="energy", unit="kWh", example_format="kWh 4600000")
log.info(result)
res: kWh 57023
